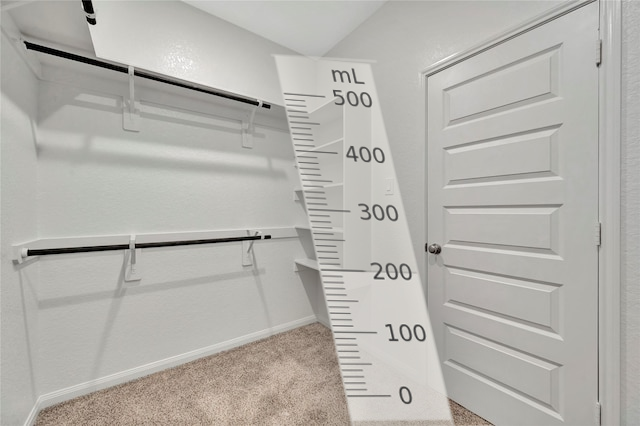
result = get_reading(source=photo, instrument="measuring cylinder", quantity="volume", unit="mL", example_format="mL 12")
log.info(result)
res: mL 200
